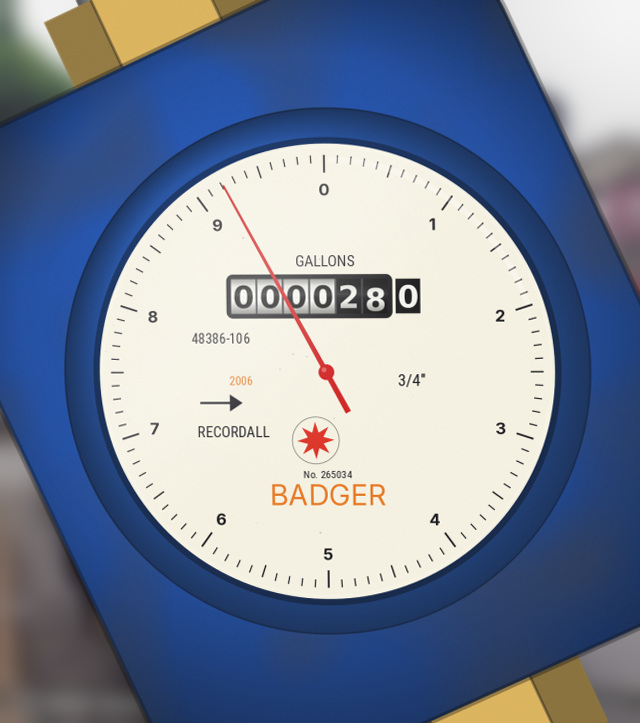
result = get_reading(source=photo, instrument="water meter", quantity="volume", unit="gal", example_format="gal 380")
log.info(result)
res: gal 279.2
